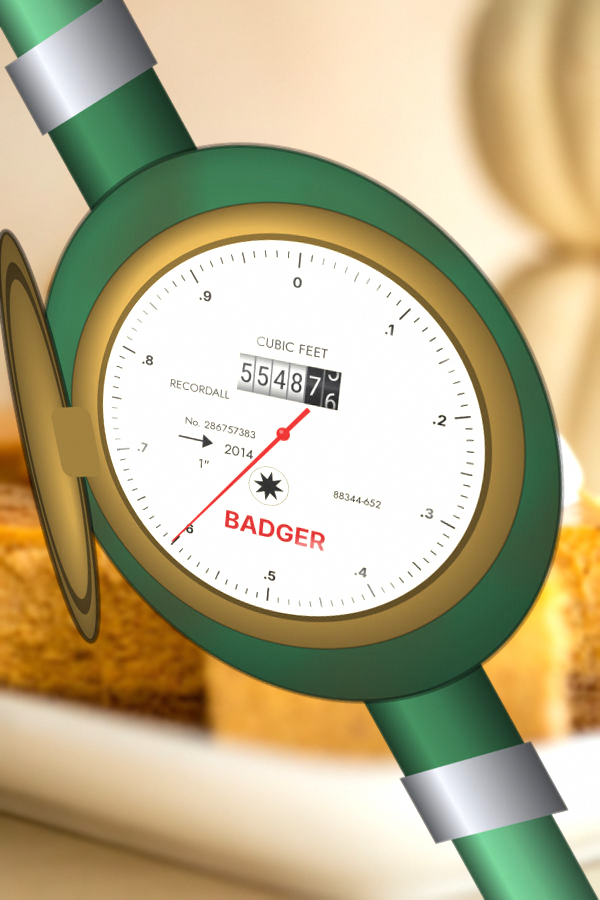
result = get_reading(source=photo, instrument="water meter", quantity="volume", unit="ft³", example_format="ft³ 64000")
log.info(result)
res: ft³ 554875.60
